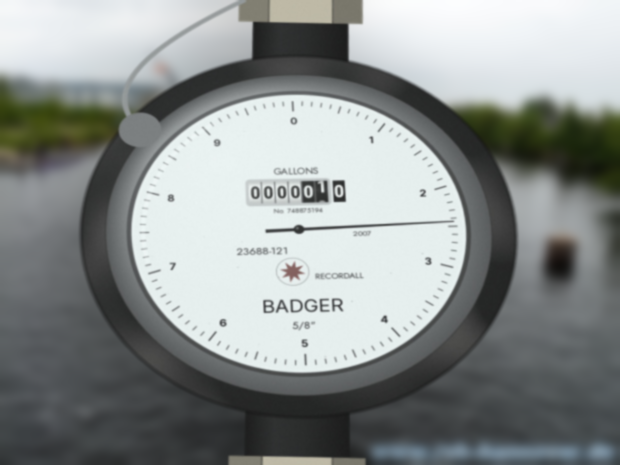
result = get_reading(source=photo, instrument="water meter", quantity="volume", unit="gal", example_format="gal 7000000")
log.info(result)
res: gal 12.4
